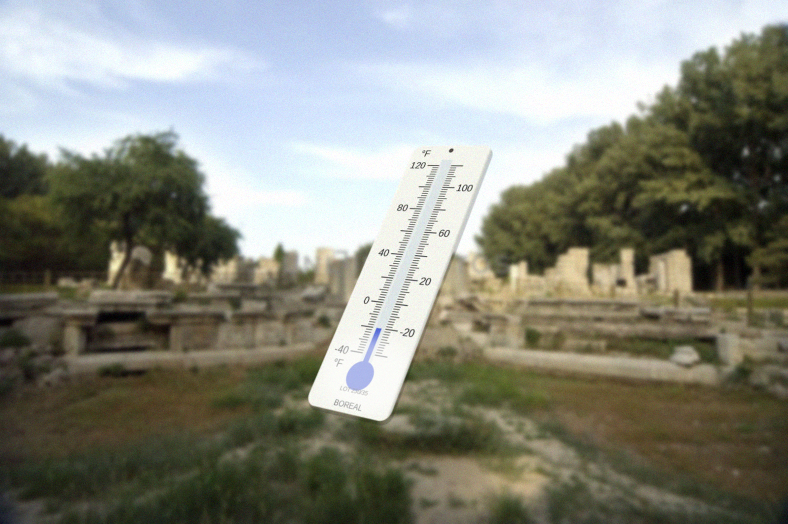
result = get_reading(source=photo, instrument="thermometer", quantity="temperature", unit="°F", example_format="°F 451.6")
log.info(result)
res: °F -20
